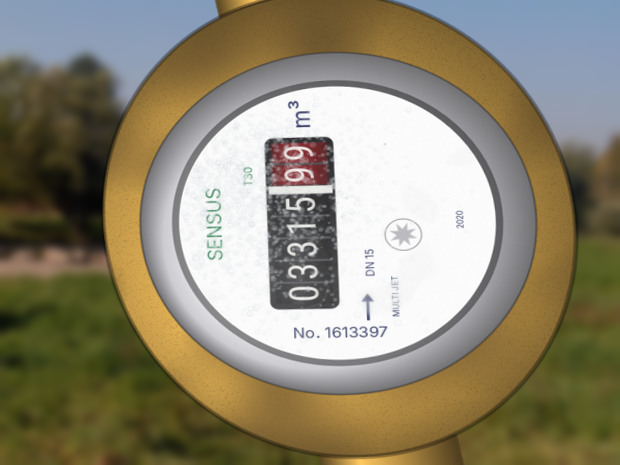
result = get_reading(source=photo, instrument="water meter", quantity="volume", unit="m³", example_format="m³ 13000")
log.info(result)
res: m³ 3315.99
